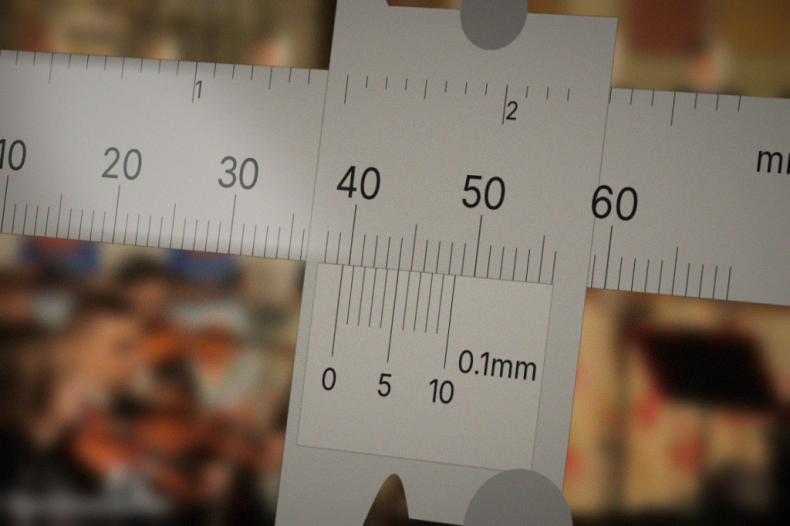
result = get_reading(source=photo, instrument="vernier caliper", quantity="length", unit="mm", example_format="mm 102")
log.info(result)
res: mm 39.5
